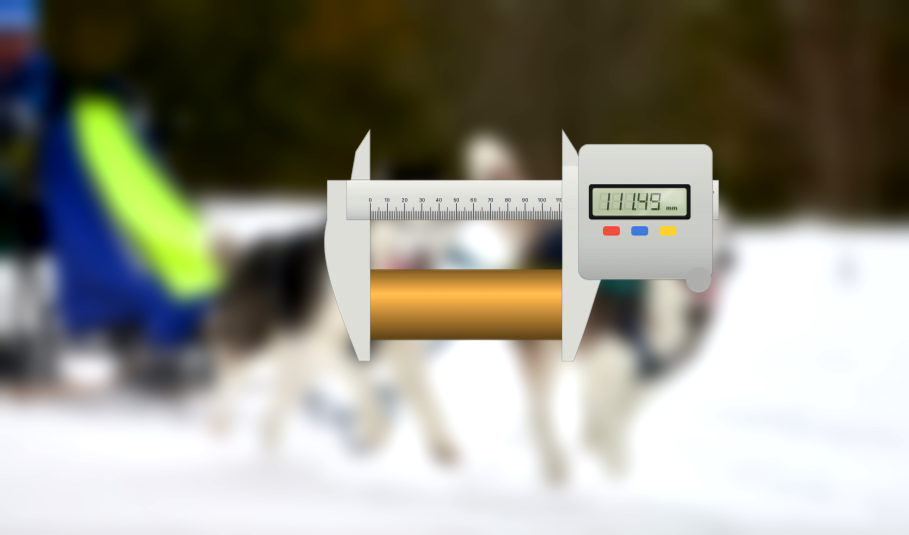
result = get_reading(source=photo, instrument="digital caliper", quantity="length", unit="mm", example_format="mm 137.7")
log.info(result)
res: mm 111.49
